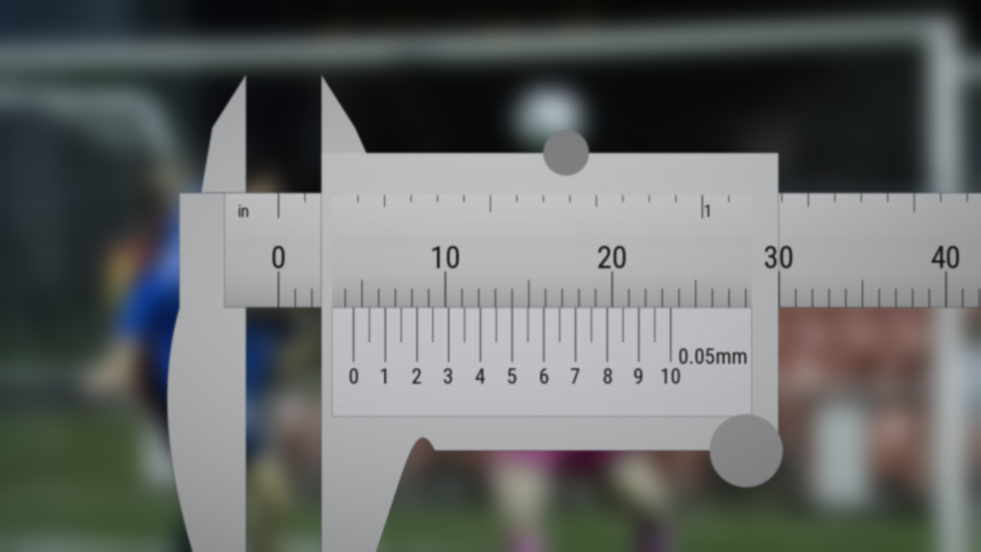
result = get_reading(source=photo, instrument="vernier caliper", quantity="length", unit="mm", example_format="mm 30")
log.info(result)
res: mm 4.5
